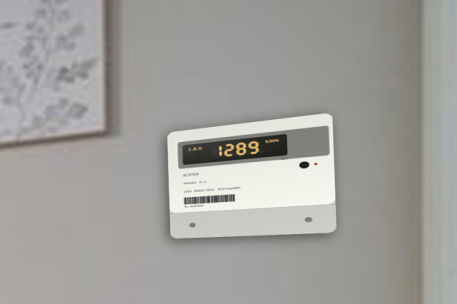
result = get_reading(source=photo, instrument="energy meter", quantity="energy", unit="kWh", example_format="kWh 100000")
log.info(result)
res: kWh 1289
